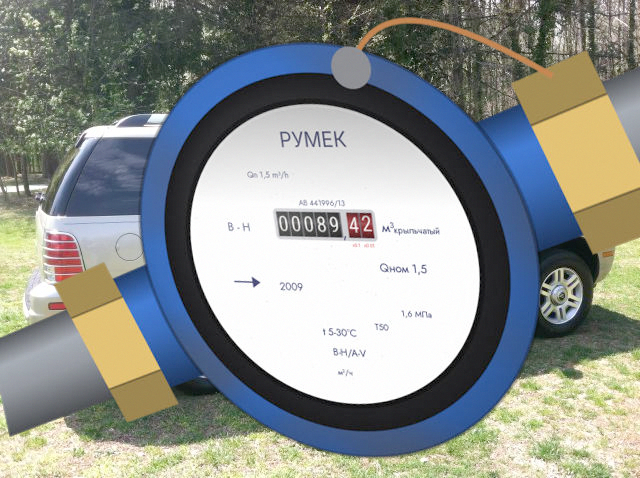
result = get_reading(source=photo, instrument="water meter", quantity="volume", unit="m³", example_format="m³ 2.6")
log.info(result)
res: m³ 89.42
